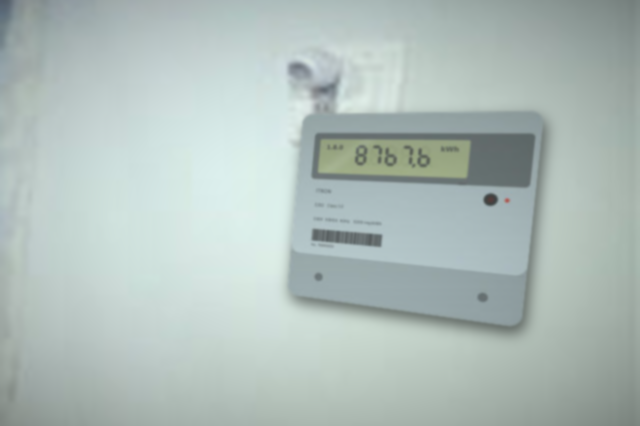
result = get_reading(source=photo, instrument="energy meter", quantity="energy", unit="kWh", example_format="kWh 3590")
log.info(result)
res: kWh 8767.6
